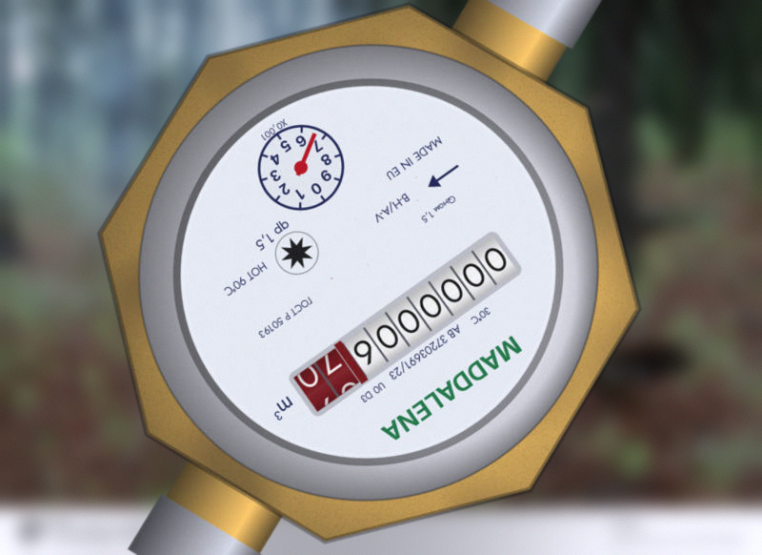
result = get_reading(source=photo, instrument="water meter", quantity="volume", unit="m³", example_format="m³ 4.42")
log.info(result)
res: m³ 6.696
